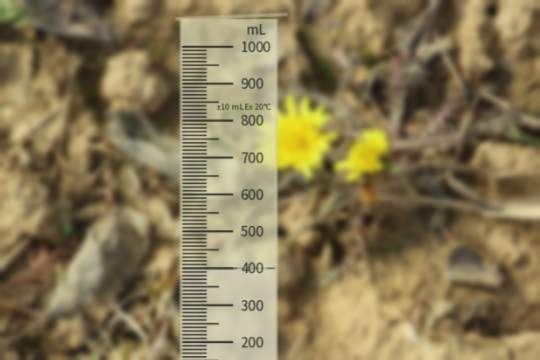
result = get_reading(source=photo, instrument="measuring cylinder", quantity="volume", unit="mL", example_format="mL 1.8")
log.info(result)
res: mL 400
